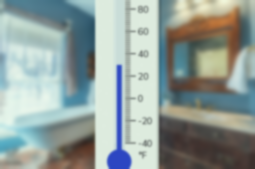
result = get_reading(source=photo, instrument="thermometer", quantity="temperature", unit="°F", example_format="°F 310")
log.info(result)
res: °F 30
